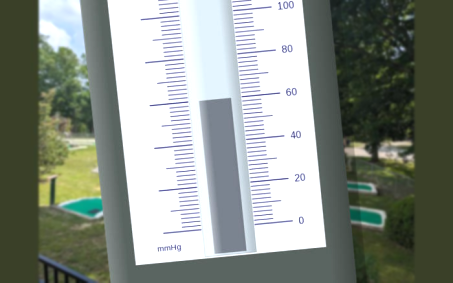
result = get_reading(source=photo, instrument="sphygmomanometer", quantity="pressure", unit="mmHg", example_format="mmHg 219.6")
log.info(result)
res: mmHg 60
